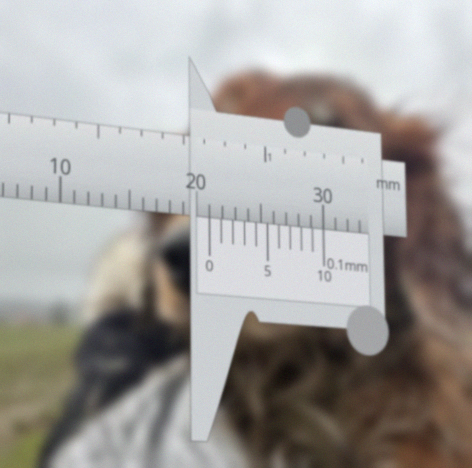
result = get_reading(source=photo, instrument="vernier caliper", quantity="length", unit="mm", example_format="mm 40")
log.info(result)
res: mm 21.0
